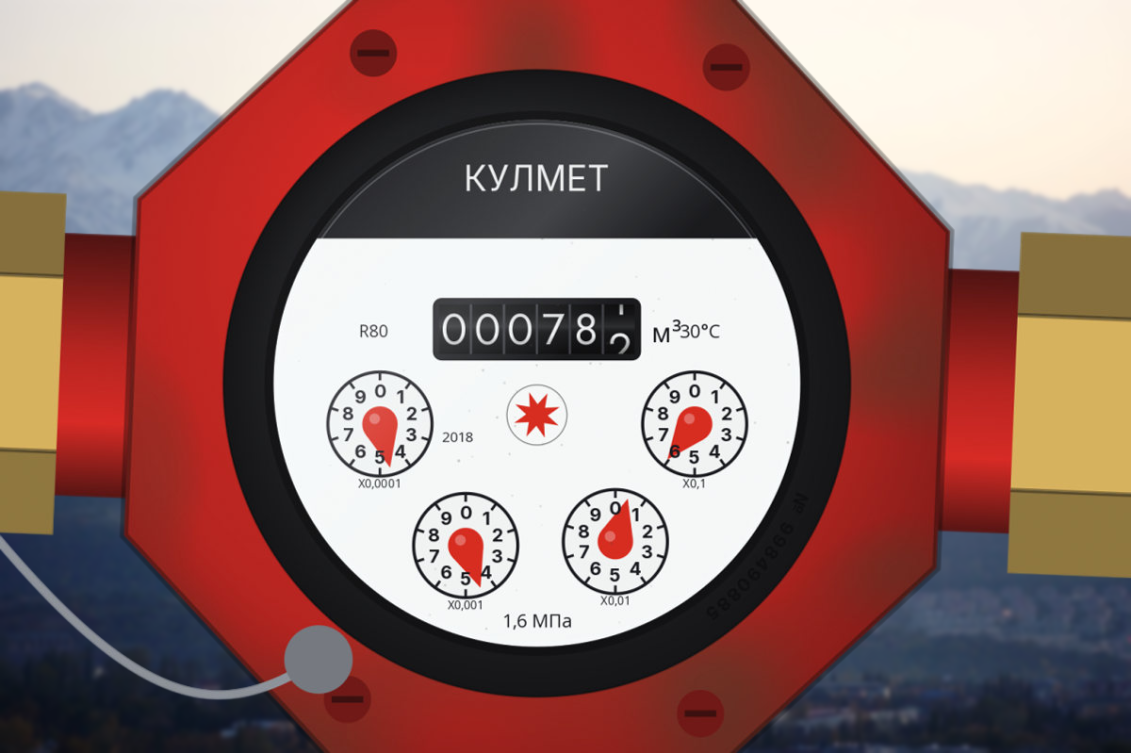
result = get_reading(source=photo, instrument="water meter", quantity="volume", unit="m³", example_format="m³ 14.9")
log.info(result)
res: m³ 781.6044
